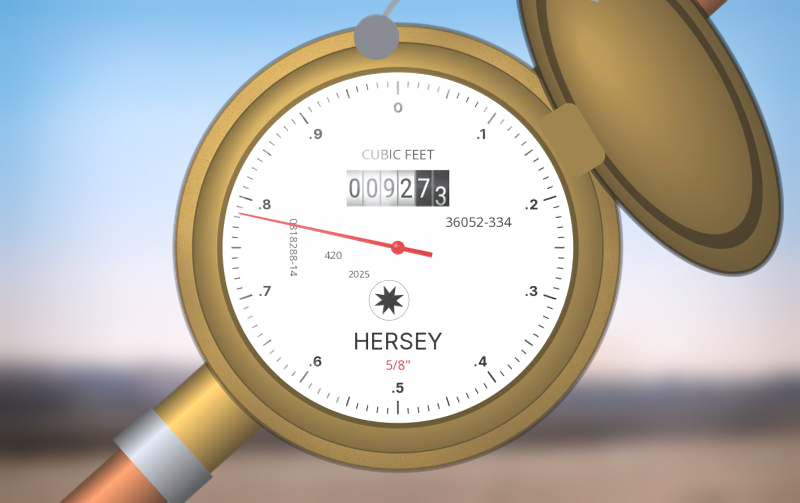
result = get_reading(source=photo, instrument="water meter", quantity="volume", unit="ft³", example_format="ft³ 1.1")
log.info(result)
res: ft³ 9272.78
